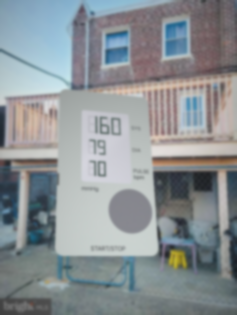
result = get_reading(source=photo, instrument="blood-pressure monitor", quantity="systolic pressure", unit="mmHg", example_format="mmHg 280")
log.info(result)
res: mmHg 160
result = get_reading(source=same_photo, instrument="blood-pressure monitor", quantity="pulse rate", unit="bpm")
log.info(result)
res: bpm 70
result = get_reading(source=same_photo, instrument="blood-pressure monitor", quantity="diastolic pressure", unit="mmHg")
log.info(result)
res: mmHg 79
